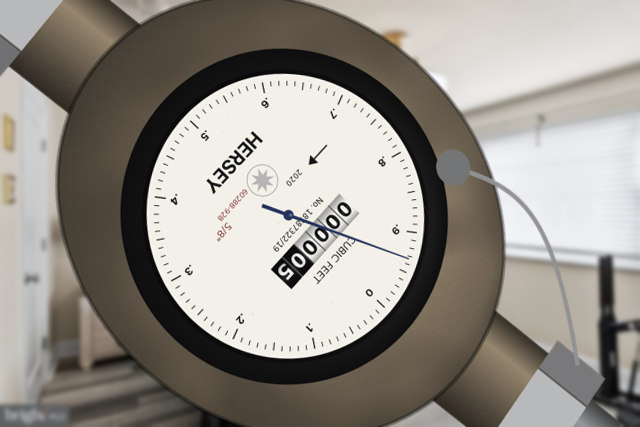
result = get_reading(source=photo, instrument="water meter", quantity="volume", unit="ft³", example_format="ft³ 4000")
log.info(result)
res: ft³ 4.93
